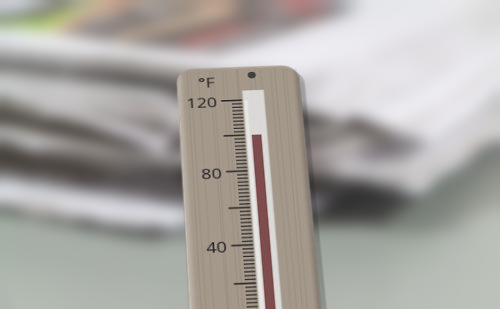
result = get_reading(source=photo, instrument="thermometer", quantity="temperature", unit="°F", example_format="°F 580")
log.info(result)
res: °F 100
